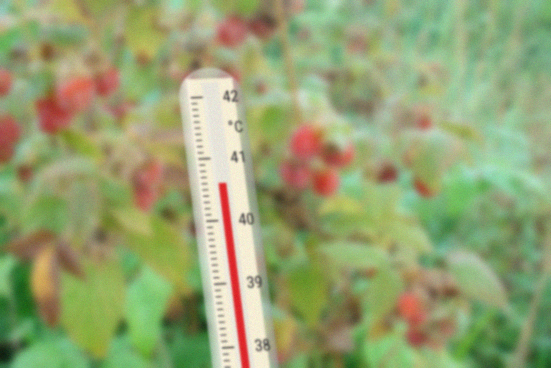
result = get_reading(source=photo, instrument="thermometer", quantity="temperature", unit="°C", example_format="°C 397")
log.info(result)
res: °C 40.6
